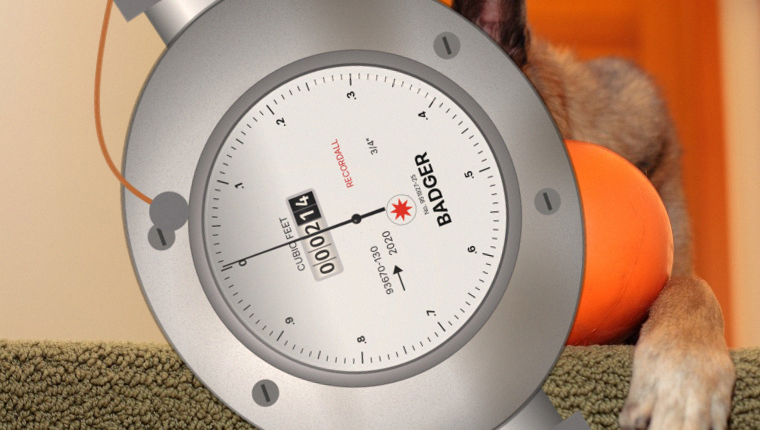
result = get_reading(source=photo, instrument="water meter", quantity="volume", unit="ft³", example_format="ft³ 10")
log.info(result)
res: ft³ 214.00
